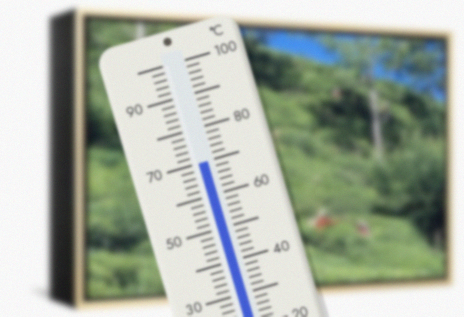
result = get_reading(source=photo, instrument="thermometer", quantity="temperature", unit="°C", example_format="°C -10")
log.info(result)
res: °C 70
